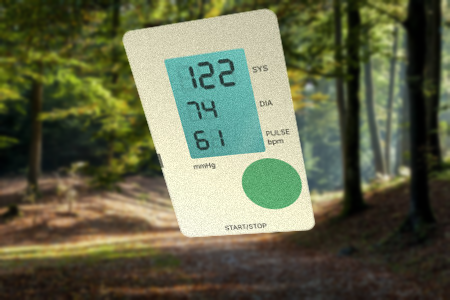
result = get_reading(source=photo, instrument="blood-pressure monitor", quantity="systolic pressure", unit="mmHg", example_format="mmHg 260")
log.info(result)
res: mmHg 122
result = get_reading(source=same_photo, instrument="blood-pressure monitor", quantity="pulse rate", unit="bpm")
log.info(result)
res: bpm 61
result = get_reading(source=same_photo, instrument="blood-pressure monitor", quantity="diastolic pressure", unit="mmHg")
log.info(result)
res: mmHg 74
